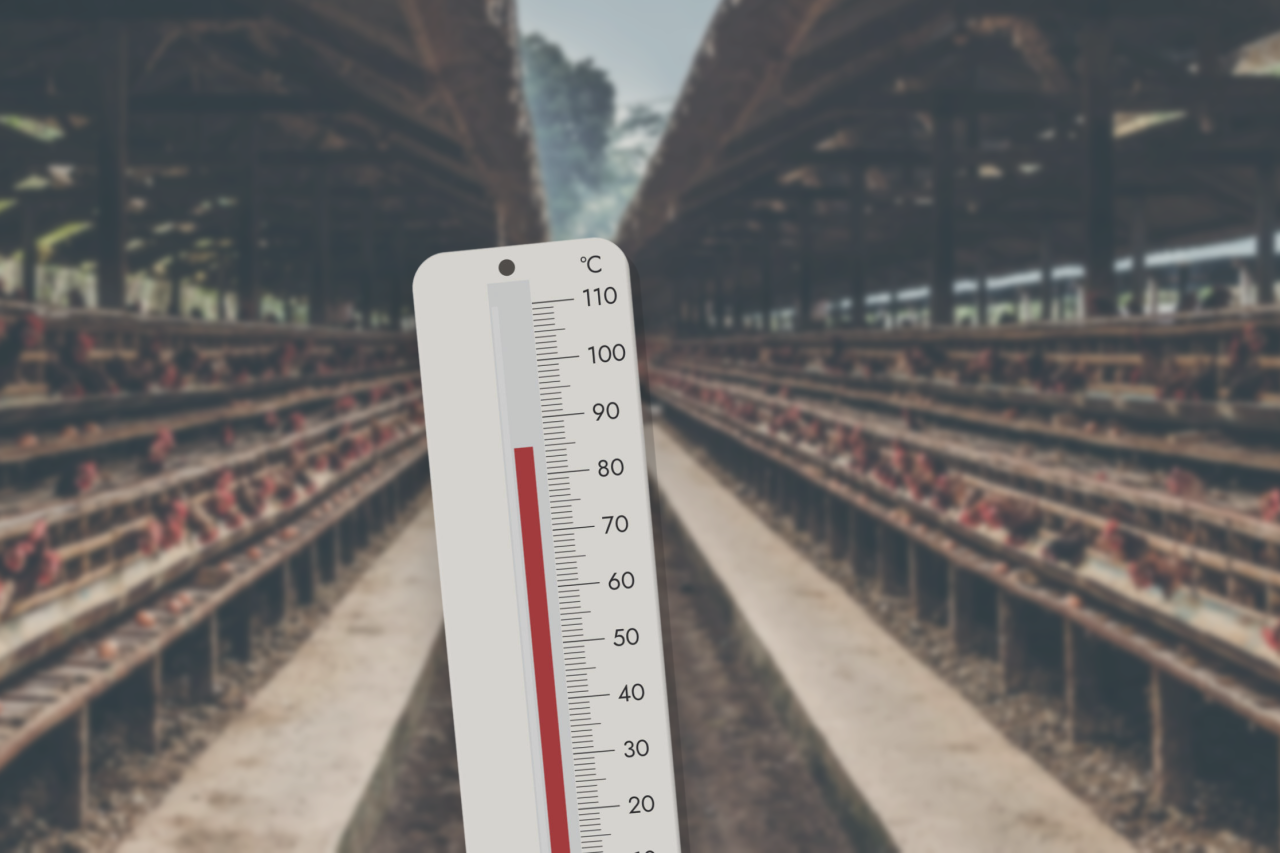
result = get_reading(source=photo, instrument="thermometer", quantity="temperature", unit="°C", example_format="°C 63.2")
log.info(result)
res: °C 85
